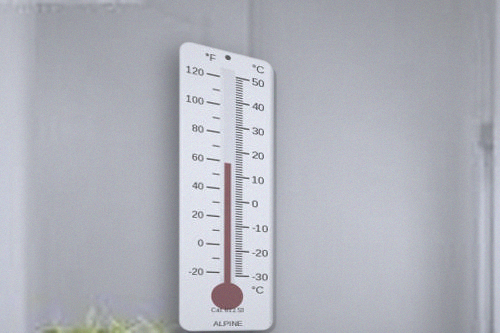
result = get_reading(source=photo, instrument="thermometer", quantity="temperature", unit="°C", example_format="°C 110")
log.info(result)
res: °C 15
